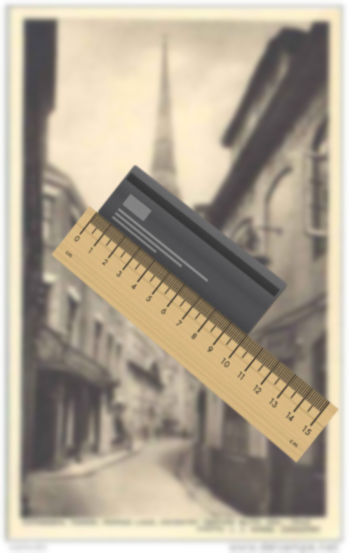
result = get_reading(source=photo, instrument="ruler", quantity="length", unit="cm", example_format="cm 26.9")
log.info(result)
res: cm 10
